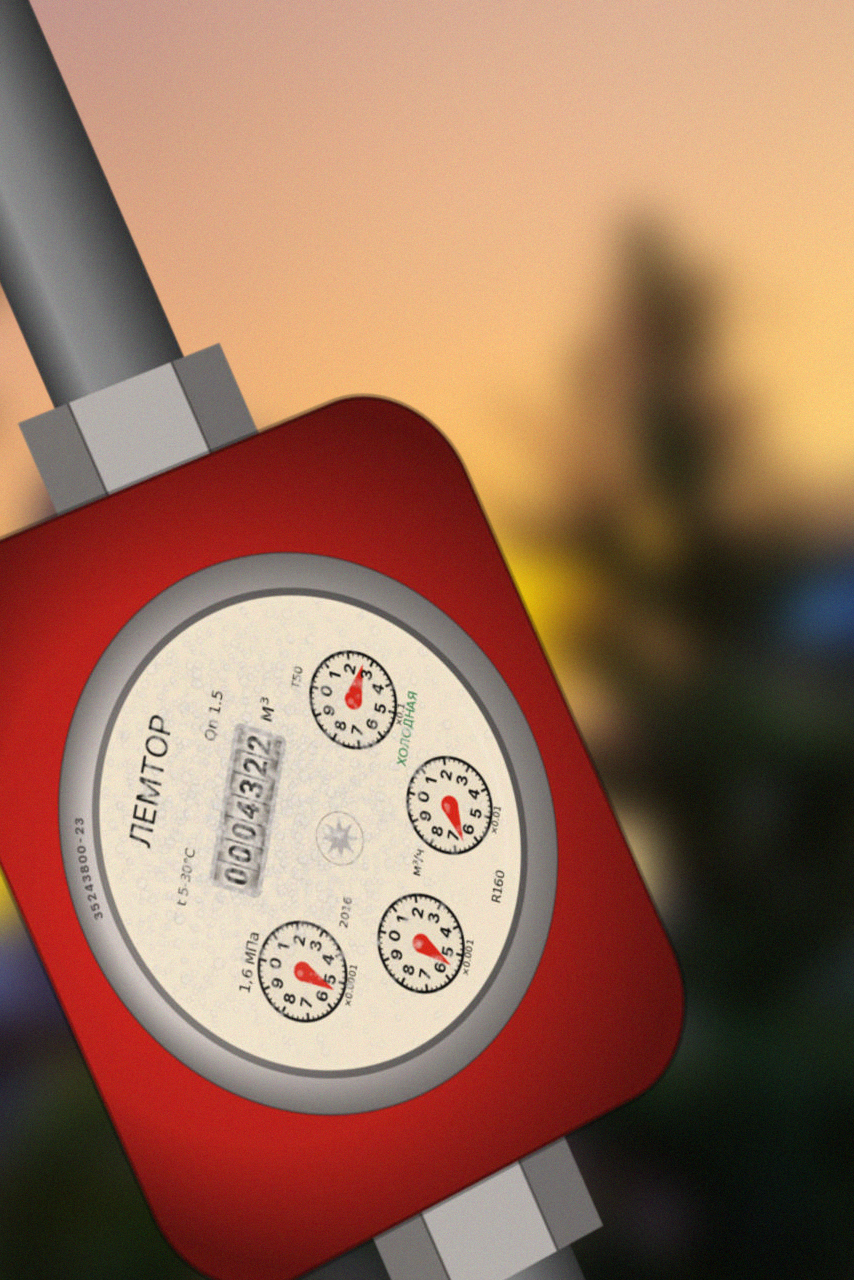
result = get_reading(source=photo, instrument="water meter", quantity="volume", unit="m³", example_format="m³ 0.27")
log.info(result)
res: m³ 4322.2655
